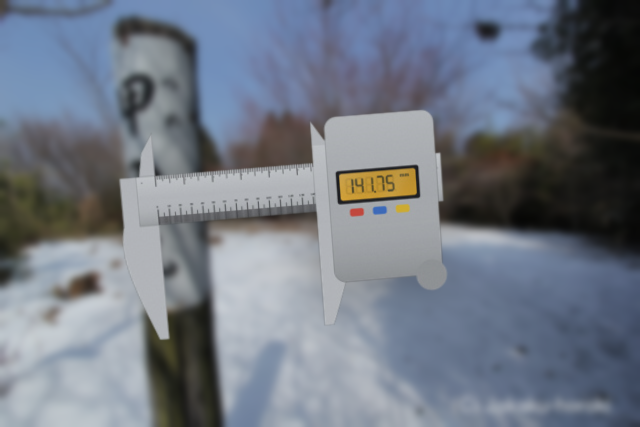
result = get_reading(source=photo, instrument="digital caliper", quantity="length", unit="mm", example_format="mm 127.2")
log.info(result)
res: mm 141.75
